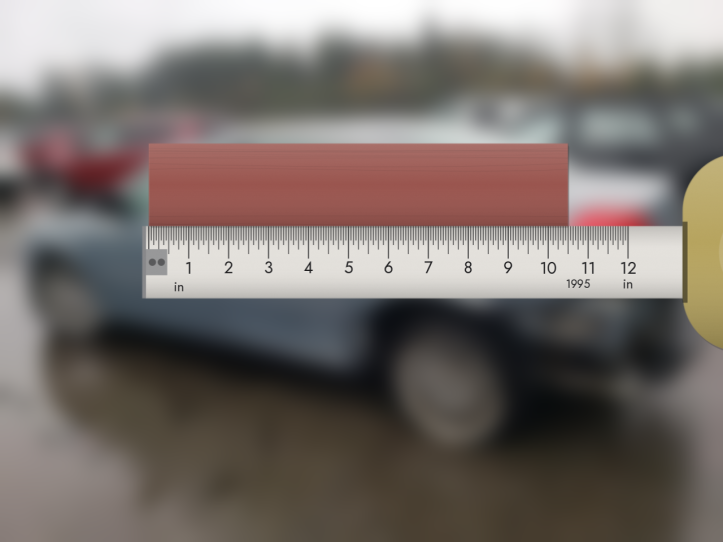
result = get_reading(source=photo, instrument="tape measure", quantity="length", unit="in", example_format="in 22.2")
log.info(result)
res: in 10.5
